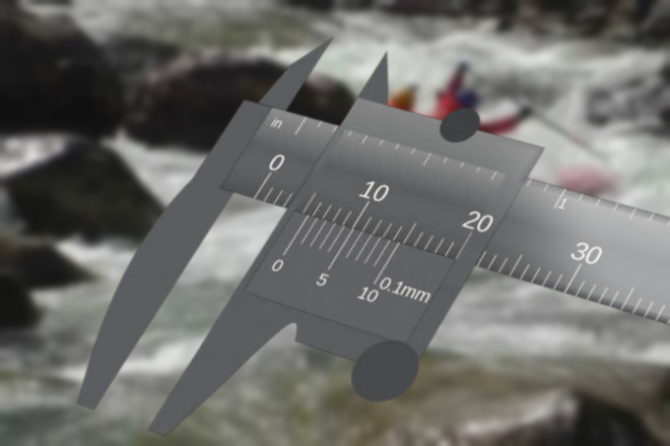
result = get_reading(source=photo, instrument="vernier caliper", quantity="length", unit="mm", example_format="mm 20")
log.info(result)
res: mm 5.6
